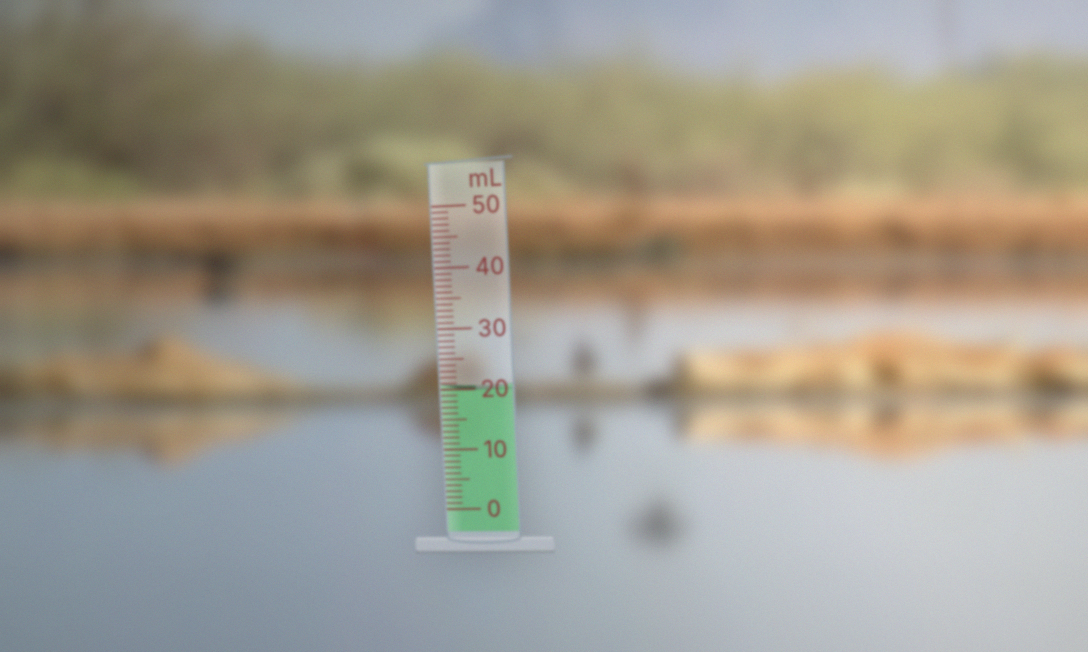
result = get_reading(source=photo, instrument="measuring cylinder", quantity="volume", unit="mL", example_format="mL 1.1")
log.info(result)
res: mL 20
